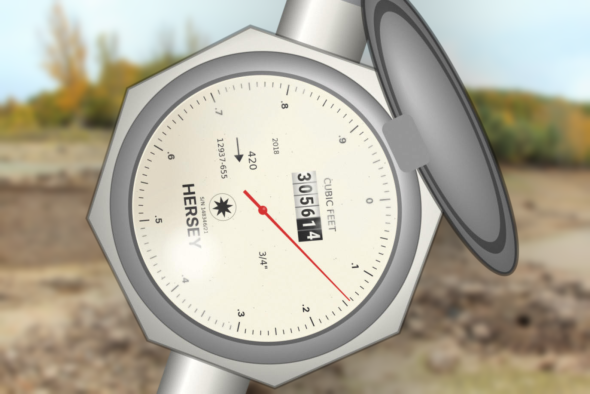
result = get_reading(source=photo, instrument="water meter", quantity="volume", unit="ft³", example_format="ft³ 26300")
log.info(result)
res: ft³ 305614.14
